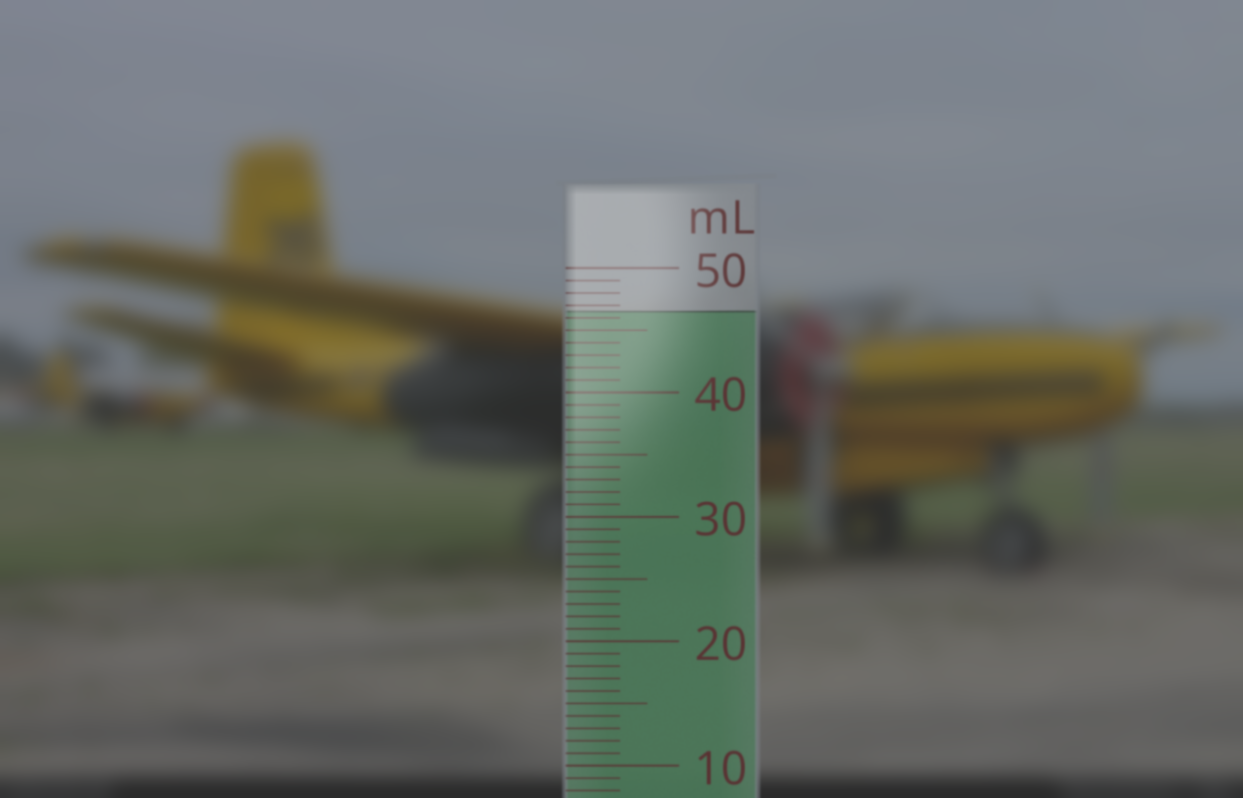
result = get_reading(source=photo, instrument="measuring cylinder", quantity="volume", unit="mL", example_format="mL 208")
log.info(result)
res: mL 46.5
